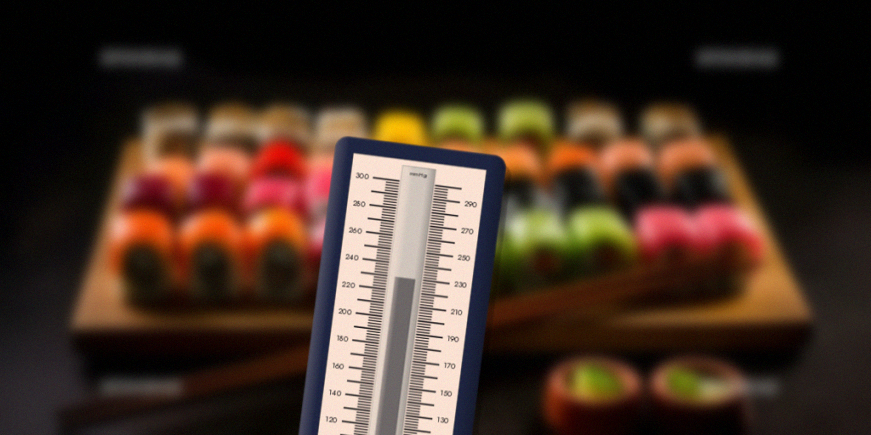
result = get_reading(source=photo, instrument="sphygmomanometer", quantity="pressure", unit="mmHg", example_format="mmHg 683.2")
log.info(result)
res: mmHg 230
